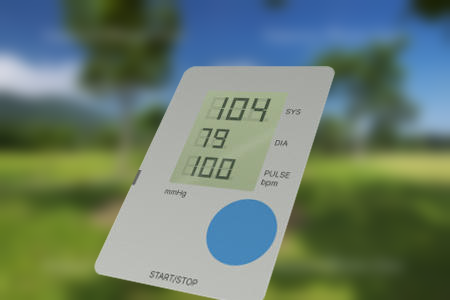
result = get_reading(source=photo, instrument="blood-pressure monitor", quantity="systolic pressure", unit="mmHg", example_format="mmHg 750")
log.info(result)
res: mmHg 104
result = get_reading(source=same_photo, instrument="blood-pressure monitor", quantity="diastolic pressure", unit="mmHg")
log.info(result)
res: mmHg 79
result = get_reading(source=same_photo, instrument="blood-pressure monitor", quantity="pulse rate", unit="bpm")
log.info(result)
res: bpm 100
